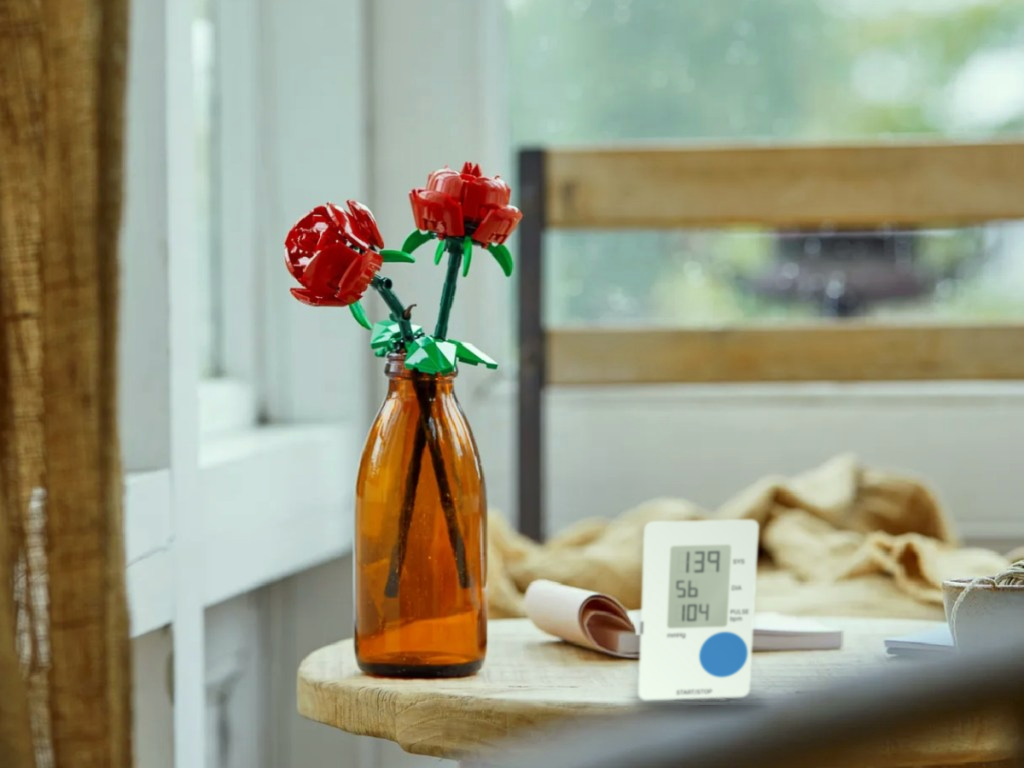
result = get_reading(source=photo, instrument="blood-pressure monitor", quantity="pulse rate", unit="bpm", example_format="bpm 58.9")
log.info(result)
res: bpm 104
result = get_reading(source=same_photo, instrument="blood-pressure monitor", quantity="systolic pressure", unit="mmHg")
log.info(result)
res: mmHg 139
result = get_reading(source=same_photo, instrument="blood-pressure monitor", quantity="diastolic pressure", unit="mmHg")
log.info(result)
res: mmHg 56
